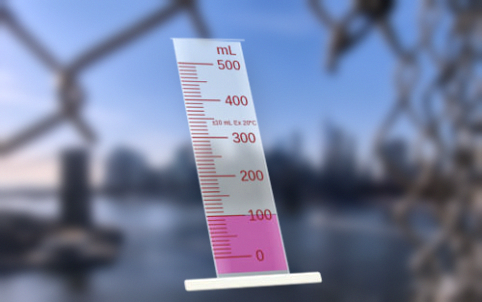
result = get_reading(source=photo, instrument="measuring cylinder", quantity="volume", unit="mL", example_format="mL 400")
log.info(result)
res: mL 100
